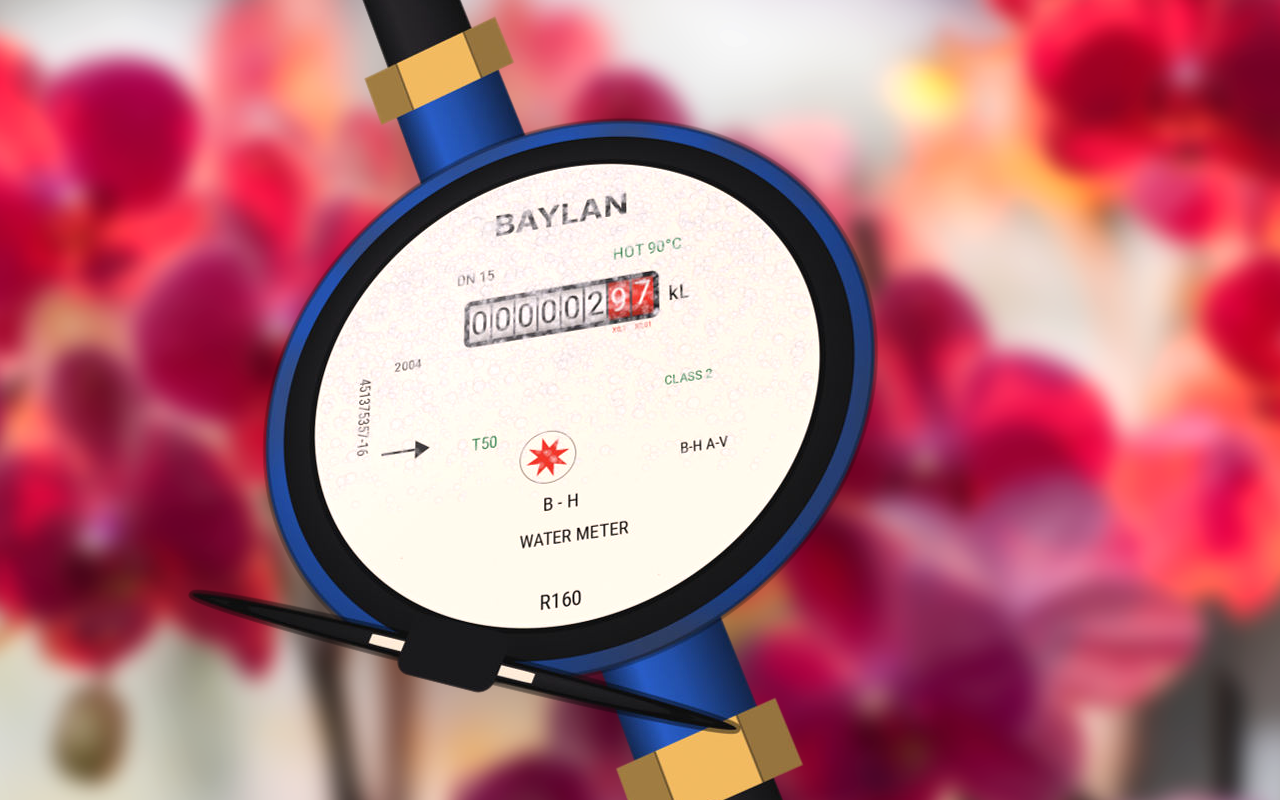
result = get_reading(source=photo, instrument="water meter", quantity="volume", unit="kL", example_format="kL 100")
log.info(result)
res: kL 2.97
